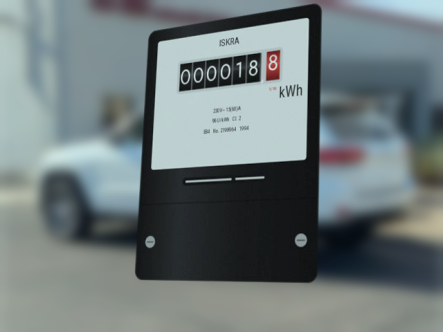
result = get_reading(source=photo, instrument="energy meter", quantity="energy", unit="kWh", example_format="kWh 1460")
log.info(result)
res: kWh 18.8
